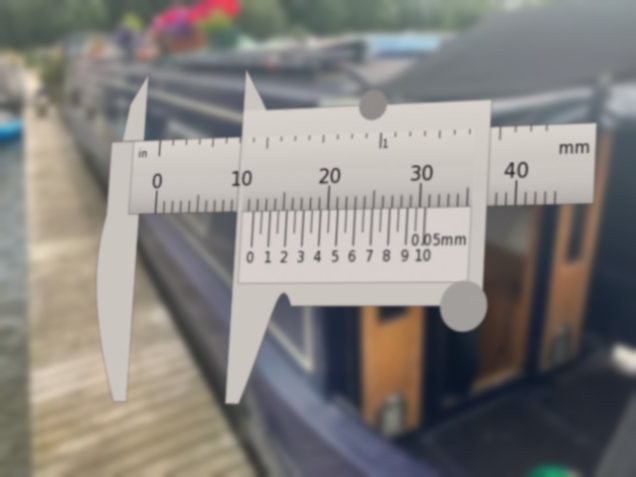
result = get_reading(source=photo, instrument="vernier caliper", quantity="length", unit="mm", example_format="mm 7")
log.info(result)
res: mm 11.6
